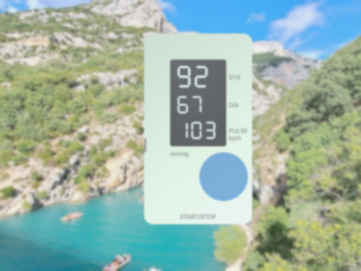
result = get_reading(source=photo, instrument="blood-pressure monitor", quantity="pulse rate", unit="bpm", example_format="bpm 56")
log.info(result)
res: bpm 103
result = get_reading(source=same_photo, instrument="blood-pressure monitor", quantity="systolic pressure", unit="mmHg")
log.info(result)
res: mmHg 92
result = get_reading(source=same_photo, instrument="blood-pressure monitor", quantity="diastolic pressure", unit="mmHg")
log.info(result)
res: mmHg 67
